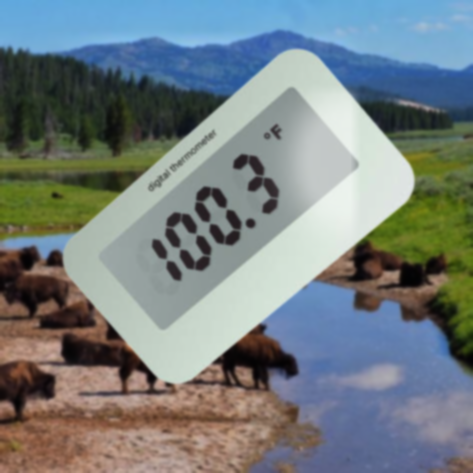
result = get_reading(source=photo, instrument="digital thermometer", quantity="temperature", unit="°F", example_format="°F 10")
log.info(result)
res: °F 100.3
